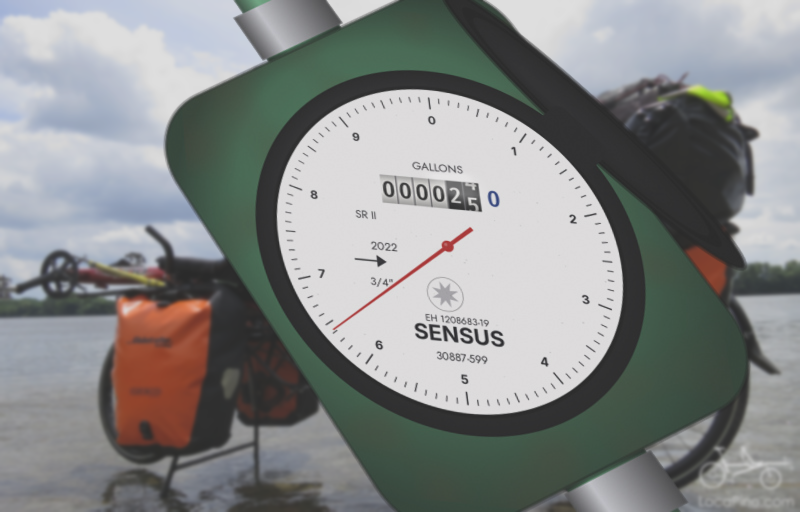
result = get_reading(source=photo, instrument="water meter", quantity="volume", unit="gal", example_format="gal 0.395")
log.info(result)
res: gal 246.4
